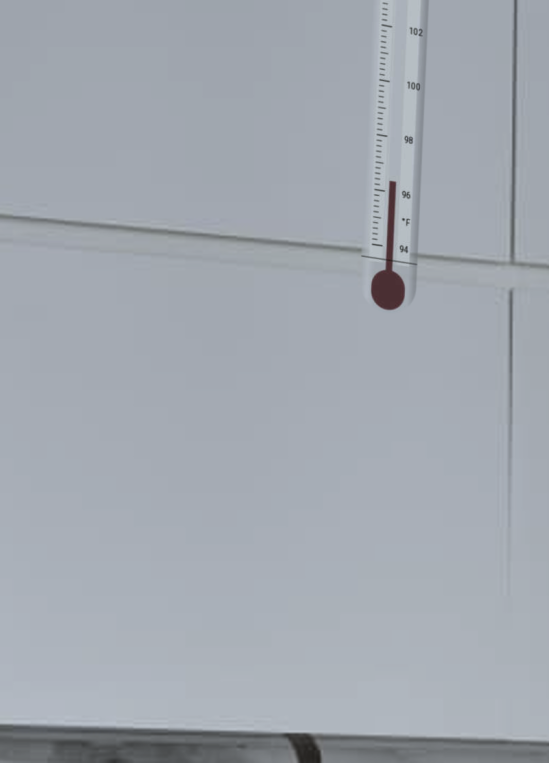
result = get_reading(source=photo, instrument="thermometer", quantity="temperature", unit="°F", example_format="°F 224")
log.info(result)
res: °F 96.4
